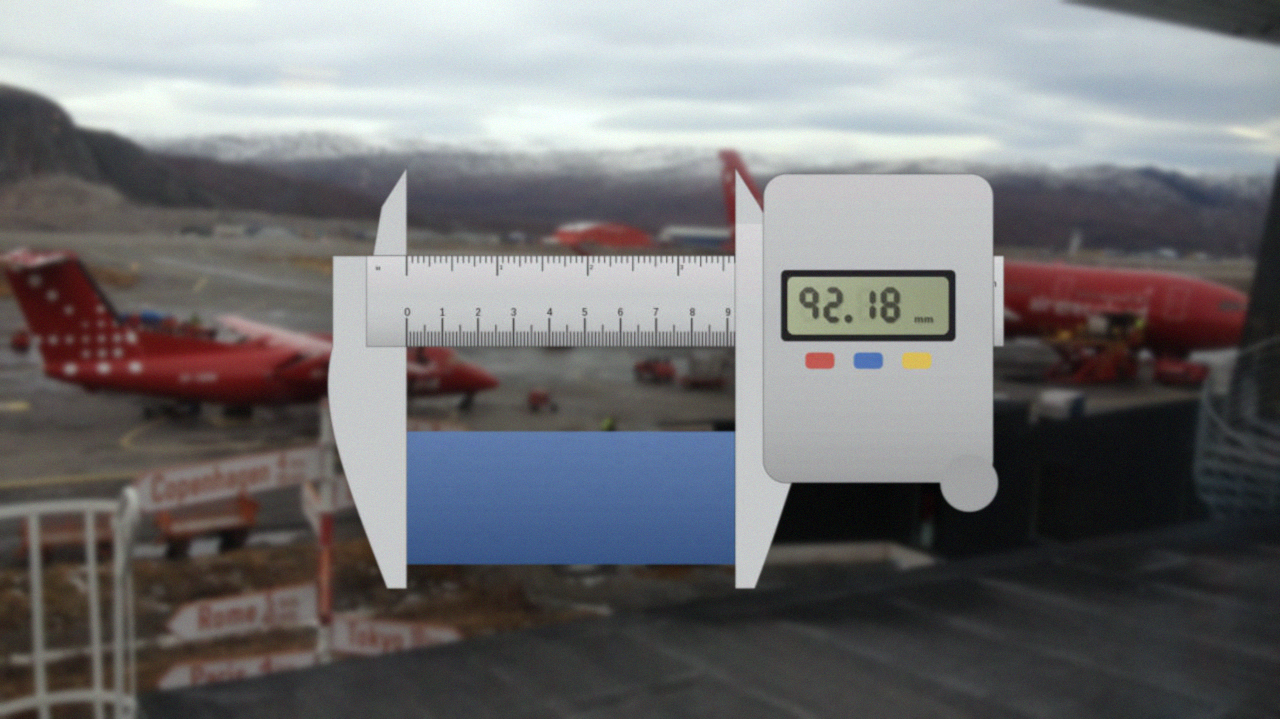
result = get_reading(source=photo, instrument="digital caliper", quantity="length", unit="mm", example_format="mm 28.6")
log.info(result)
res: mm 92.18
